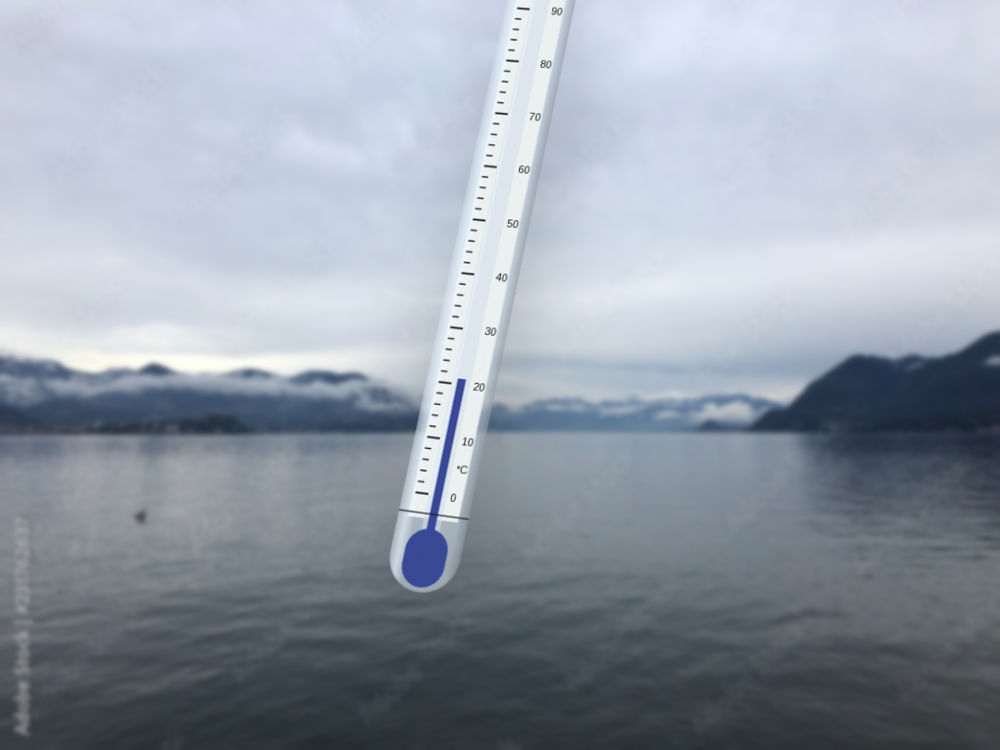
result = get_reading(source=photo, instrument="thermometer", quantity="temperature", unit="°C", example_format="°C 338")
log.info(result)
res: °C 21
